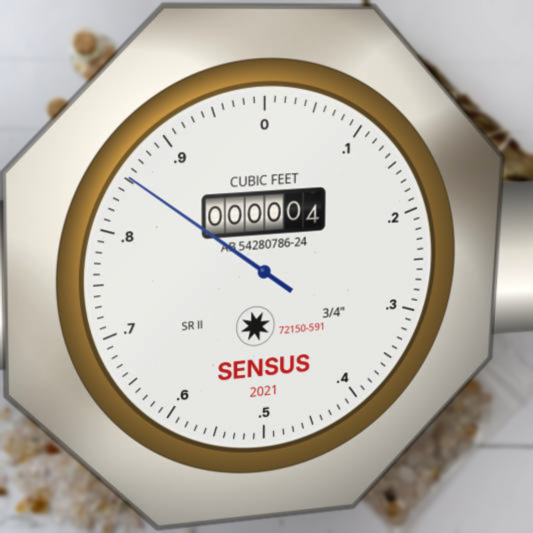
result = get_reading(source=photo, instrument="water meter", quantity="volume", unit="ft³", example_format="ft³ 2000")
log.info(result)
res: ft³ 3.85
